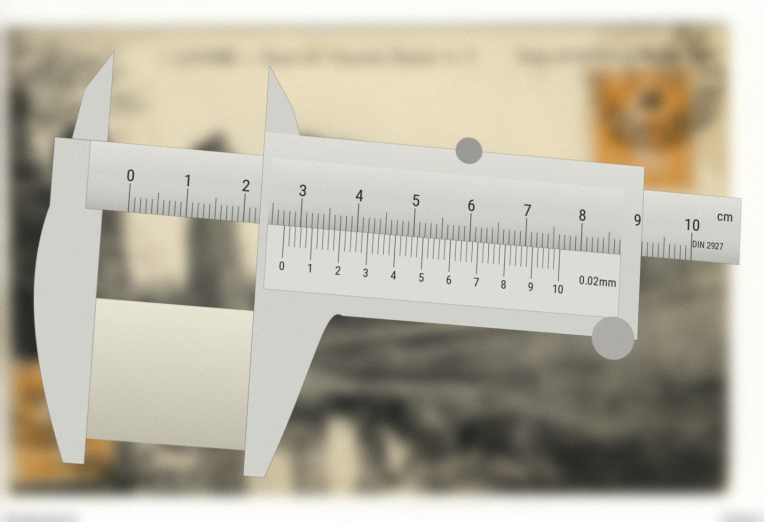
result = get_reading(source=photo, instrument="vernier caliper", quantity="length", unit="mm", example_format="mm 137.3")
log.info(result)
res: mm 27.2
